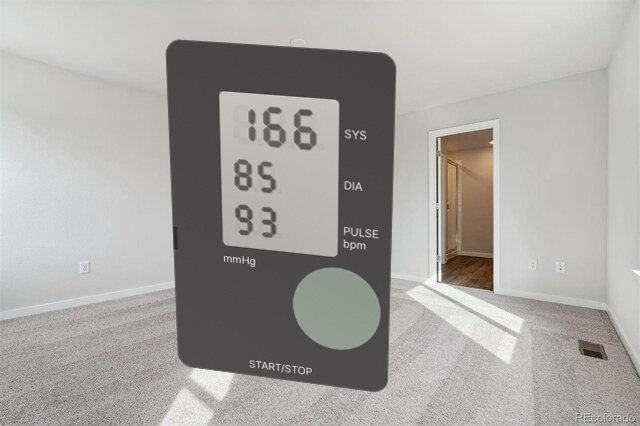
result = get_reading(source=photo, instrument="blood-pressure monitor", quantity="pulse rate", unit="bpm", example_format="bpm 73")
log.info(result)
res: bpm 93
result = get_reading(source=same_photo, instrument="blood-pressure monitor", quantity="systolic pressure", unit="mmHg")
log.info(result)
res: mmHg 166
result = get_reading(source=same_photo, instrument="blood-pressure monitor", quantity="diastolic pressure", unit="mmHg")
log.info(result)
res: mmHg 85
